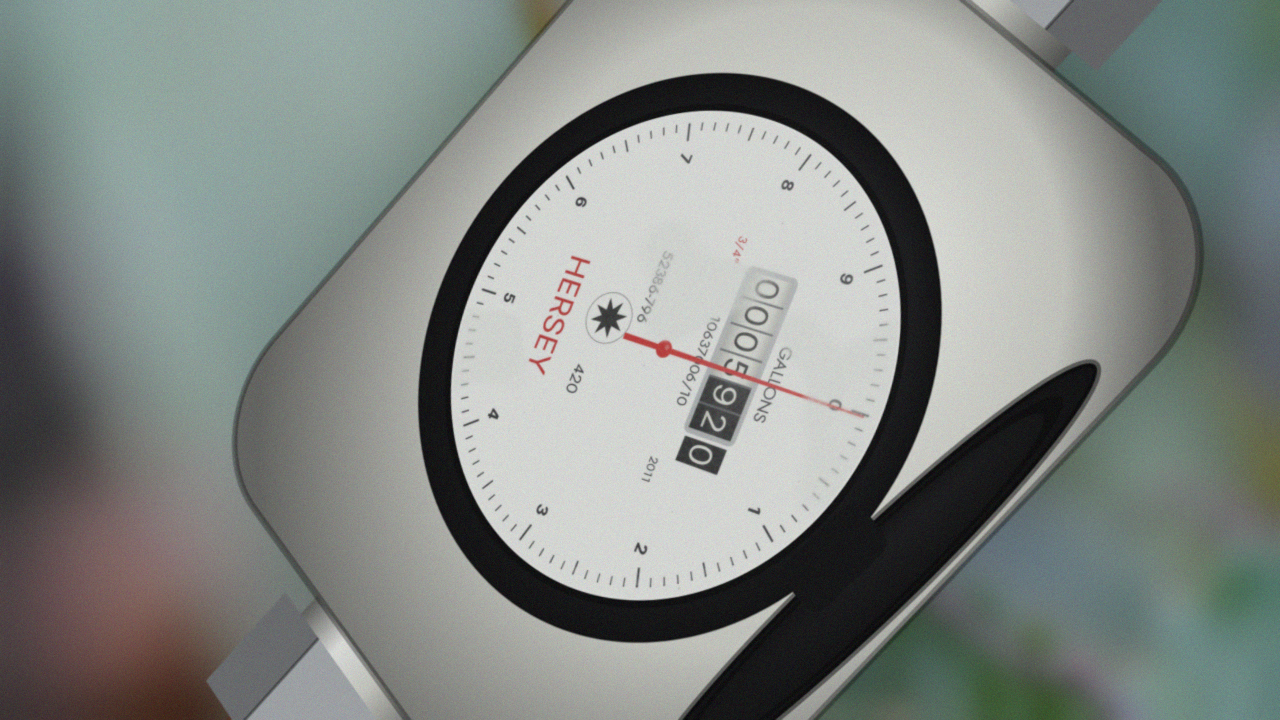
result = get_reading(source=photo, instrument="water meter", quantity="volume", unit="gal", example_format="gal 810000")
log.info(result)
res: gal 5920.0
